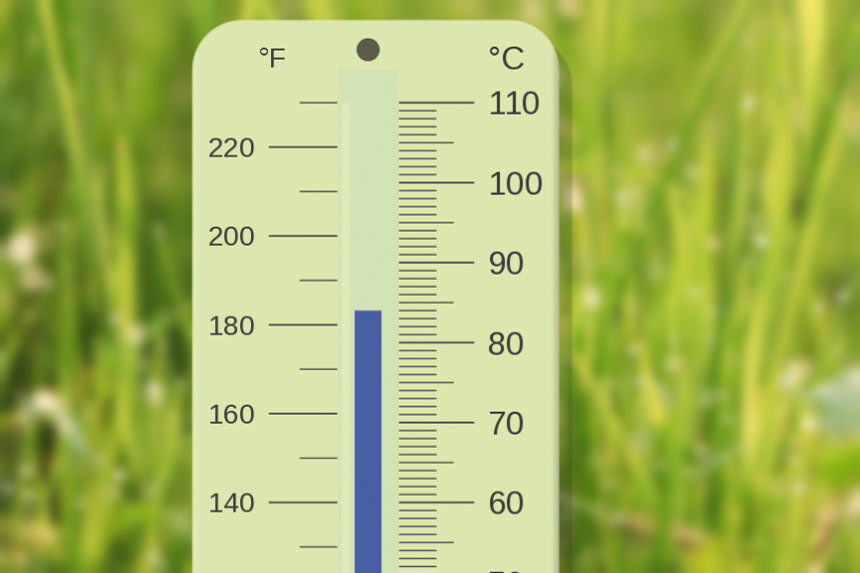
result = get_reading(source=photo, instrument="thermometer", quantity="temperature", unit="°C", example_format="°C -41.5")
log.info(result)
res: °C 84
